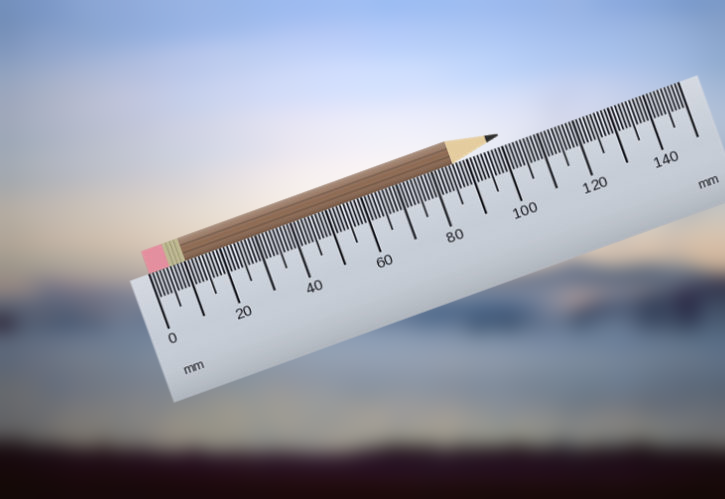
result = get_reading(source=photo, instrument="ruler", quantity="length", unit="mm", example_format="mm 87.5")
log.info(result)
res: mm 100
